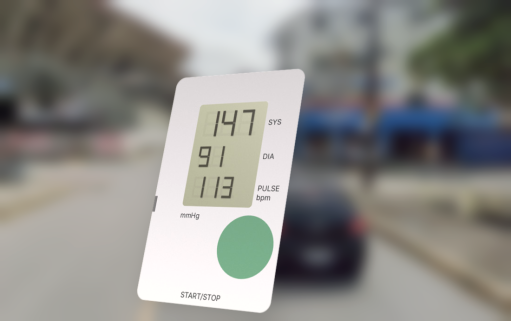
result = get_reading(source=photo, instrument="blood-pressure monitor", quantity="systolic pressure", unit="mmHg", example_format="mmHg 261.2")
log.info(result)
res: mmHg 147
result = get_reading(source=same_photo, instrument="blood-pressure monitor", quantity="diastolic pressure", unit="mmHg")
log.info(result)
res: mmHg 91
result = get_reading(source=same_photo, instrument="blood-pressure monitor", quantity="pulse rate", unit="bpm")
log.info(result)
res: bpm 113
